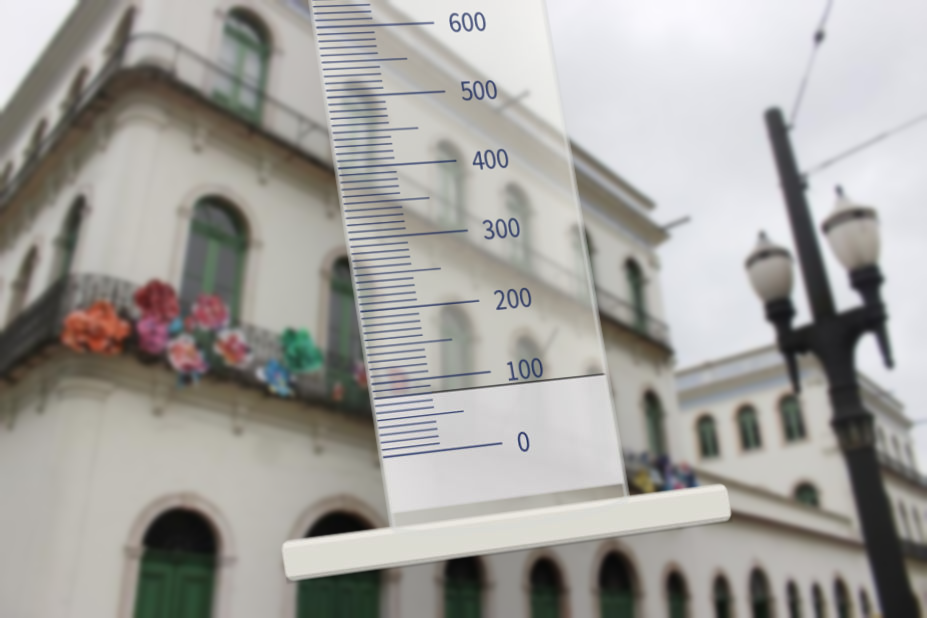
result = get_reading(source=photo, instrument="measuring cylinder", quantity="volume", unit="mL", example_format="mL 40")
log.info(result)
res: mL 80
